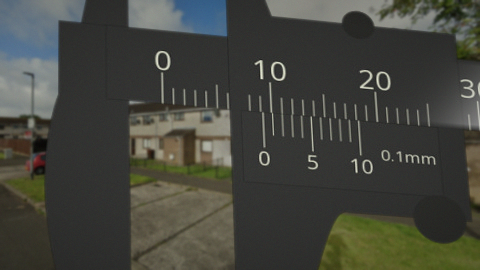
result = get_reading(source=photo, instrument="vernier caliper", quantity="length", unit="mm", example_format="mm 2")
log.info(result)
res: mm 9.2
